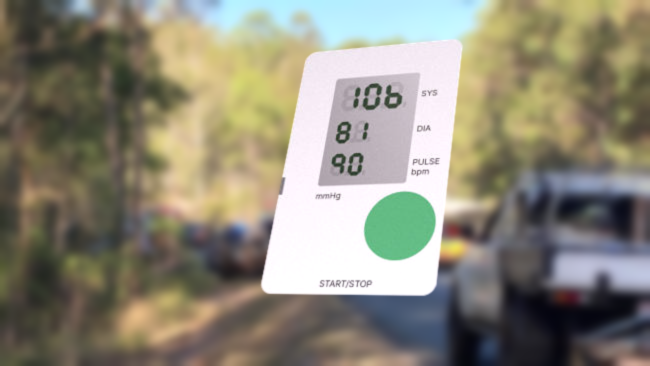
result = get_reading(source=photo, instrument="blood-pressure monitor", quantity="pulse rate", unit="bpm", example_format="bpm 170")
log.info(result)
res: bpm 90
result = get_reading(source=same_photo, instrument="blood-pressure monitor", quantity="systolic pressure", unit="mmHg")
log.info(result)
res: mmHg 106
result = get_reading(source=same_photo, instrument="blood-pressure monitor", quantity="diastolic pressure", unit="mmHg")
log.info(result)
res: mmHg 81
